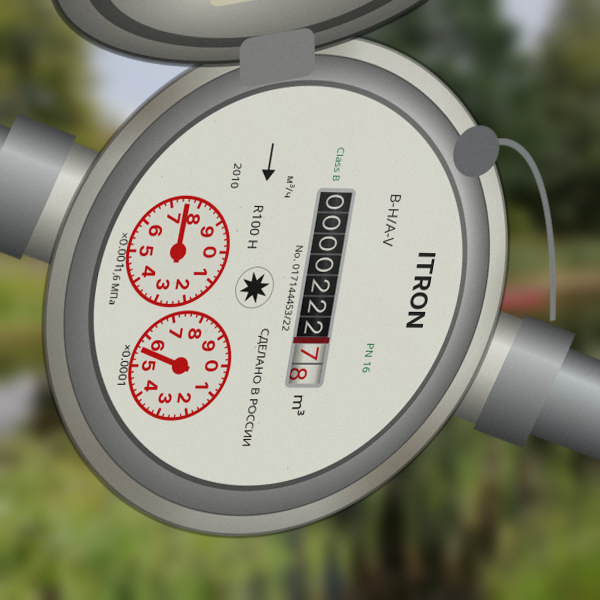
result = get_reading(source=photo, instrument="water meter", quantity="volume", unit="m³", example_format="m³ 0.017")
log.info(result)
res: m³ 222.7775
